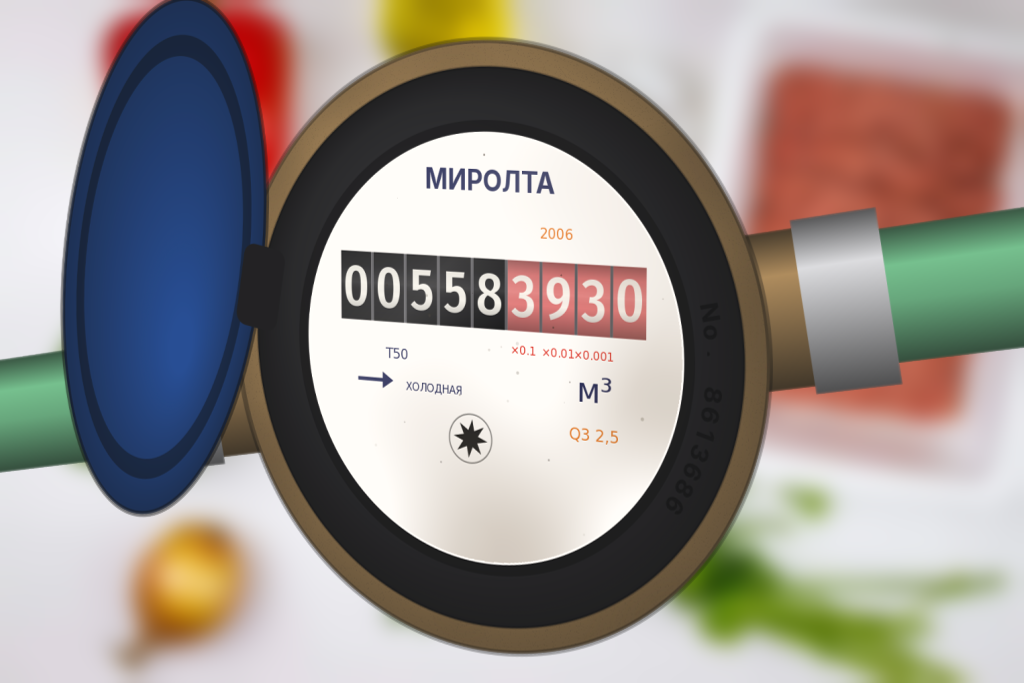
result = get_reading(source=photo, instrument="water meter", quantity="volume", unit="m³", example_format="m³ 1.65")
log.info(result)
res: m³ 558.3930
